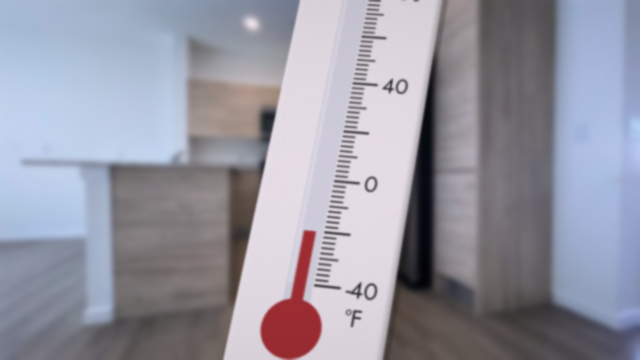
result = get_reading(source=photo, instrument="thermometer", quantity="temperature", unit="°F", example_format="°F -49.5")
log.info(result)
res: °F -20
